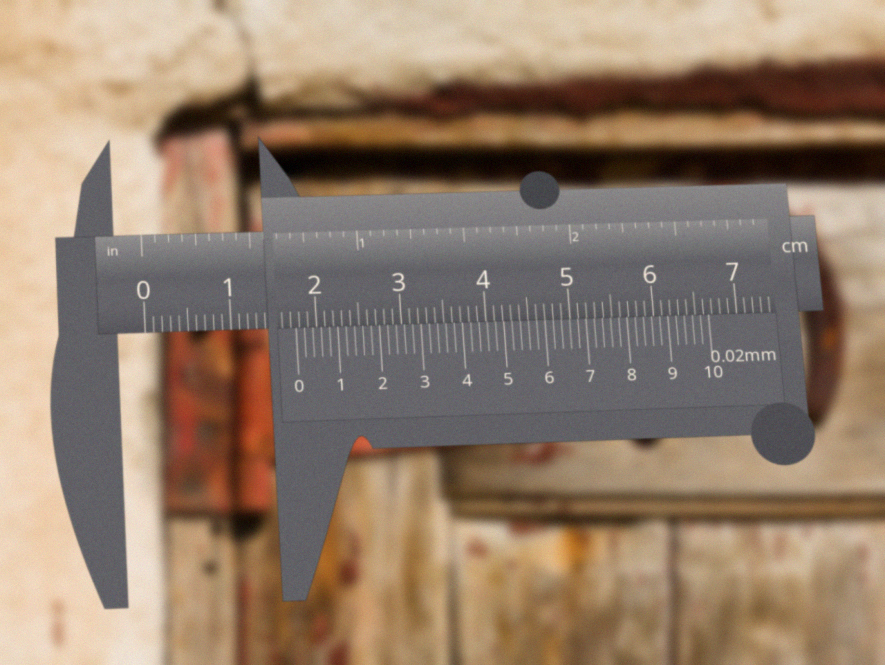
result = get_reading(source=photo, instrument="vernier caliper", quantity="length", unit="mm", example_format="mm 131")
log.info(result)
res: mm 17.6
